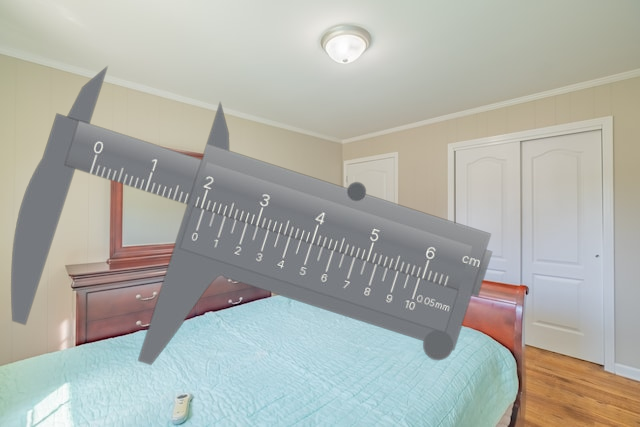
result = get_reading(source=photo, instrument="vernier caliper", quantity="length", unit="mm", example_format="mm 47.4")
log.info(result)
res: mm 20.4
